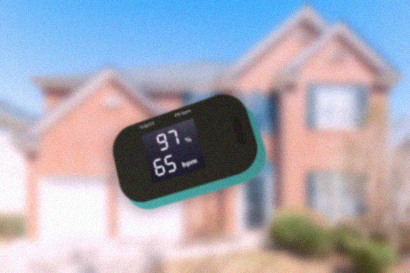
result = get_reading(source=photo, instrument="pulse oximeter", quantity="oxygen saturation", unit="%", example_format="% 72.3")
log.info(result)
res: % 97
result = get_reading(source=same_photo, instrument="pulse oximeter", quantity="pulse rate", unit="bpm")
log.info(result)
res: bpm 65
